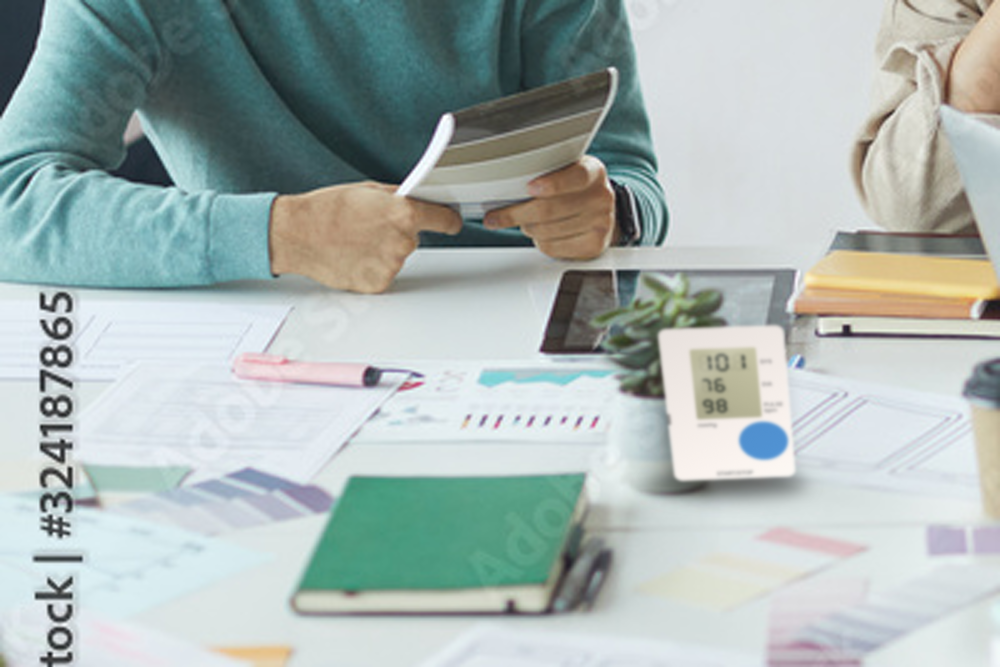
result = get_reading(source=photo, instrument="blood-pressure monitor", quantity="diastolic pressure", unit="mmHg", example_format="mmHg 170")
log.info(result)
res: mmHg 76
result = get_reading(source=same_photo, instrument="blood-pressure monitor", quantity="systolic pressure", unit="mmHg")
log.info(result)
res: mmHg 101
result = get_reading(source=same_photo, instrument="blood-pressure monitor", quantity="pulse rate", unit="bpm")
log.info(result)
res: bpm 98
